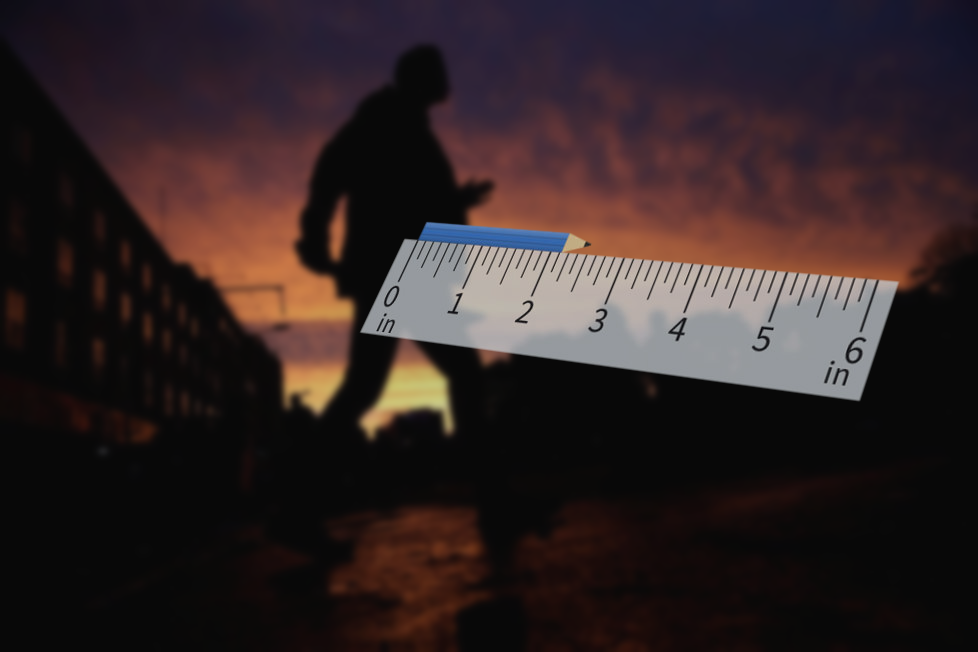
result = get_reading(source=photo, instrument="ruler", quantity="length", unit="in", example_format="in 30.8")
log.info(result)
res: in 2.5
